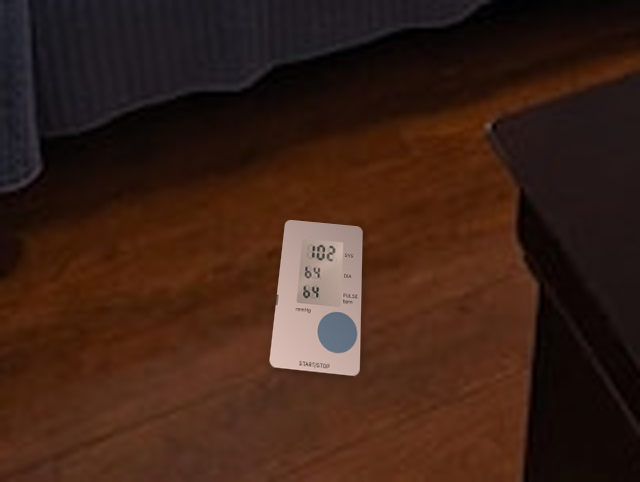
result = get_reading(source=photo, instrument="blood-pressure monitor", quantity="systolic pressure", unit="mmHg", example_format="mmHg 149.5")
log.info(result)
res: mmHg 102
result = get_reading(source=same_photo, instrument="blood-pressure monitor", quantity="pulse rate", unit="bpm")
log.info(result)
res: bpm 64
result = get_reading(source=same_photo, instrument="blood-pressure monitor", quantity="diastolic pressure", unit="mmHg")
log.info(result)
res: mmHg 64
